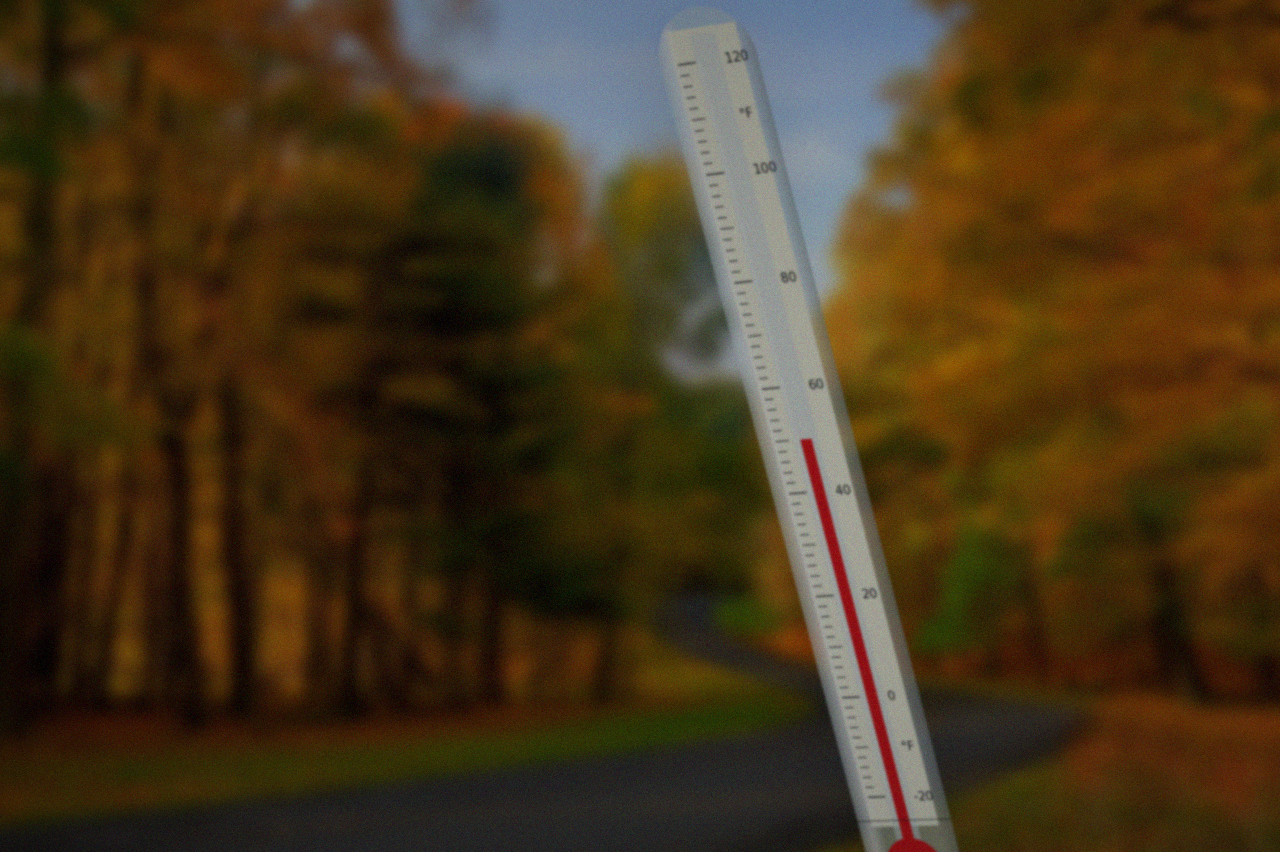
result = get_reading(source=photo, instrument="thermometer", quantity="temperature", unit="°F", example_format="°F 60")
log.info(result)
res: °F 50
